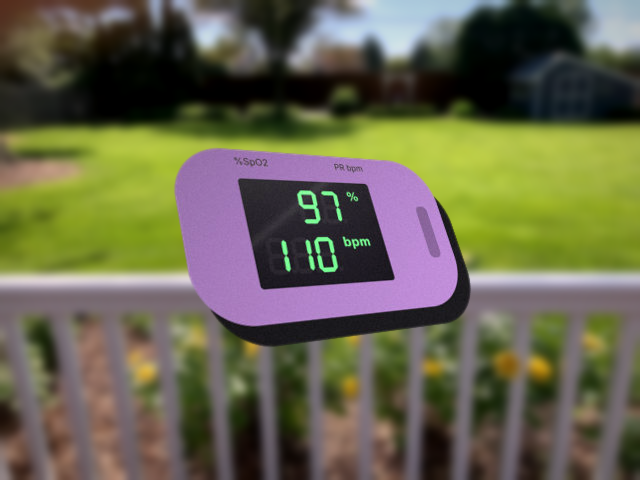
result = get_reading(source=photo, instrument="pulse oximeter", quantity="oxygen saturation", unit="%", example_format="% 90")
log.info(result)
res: % 97
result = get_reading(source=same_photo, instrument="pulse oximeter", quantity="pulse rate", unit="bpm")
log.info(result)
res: bpm 110
